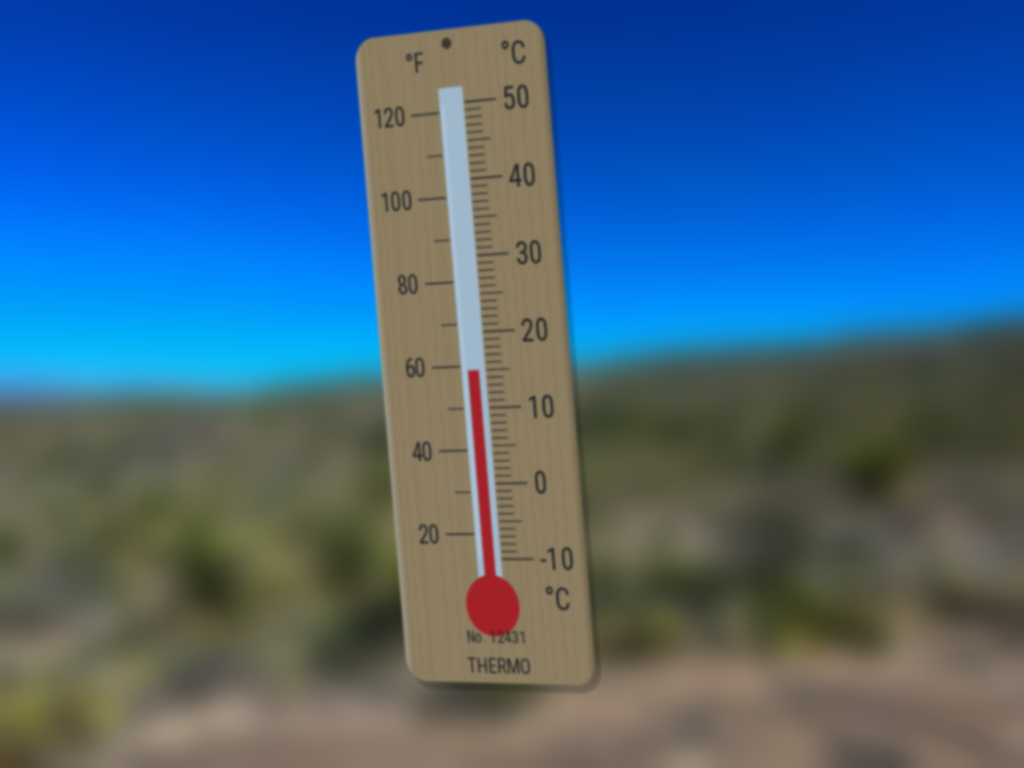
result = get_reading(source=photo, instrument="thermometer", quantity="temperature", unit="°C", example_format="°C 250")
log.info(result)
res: °C 15
